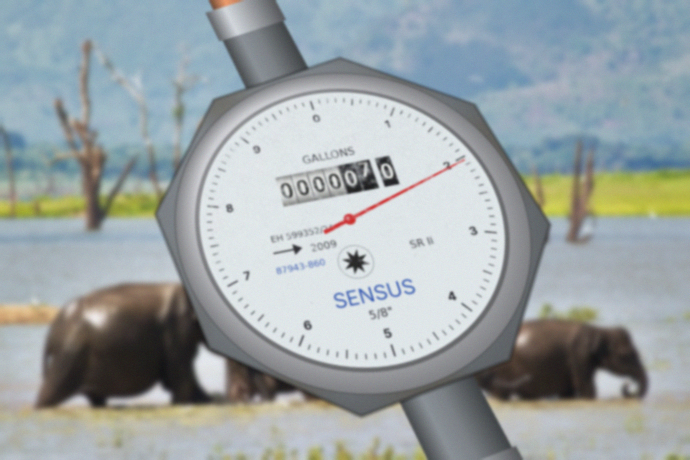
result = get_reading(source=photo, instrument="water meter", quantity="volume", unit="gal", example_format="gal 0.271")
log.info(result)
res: gal 72.0
